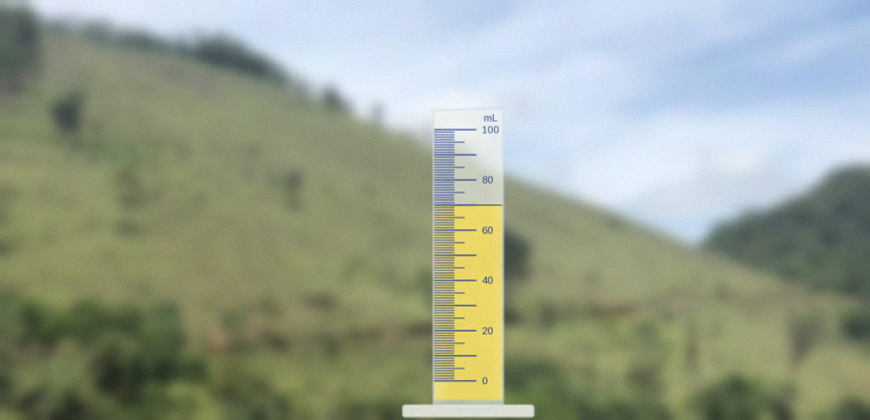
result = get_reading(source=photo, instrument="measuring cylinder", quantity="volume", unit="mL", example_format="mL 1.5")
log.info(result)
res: mL 70
